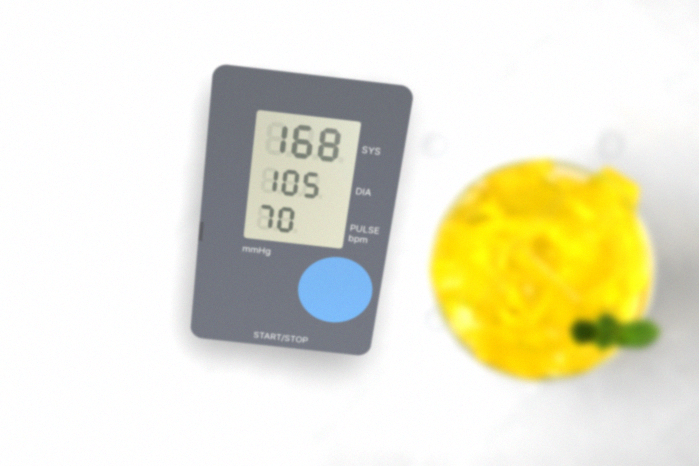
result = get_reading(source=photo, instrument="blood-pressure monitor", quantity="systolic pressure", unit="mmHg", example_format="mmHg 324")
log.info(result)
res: mmHg 168
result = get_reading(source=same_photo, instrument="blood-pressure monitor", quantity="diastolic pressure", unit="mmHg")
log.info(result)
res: mmHg 105
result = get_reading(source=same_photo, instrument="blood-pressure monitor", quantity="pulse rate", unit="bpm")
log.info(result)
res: bpm 70
